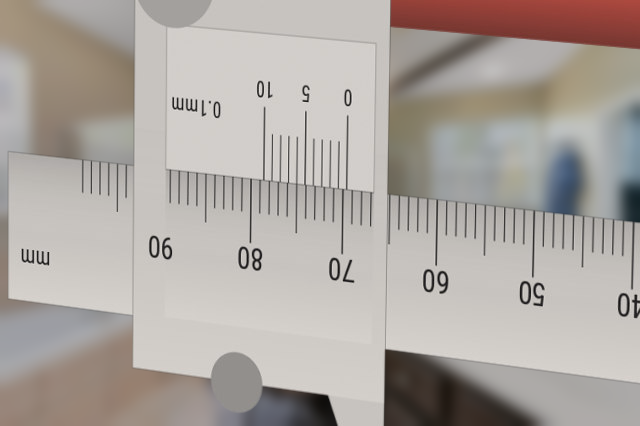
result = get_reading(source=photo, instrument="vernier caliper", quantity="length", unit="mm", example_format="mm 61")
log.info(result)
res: mm 69.6
